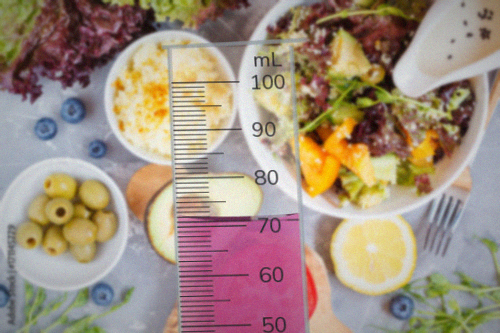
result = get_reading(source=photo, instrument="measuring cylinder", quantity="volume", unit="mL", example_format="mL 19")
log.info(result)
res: mL 71
